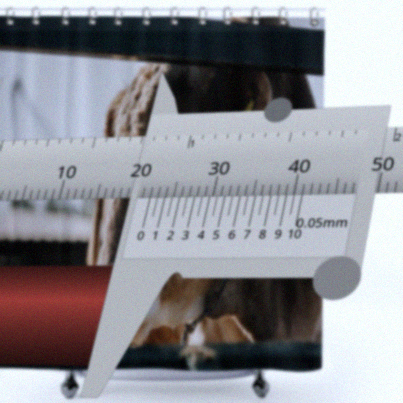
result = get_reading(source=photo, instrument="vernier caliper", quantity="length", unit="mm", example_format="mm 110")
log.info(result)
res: mm 22.0
